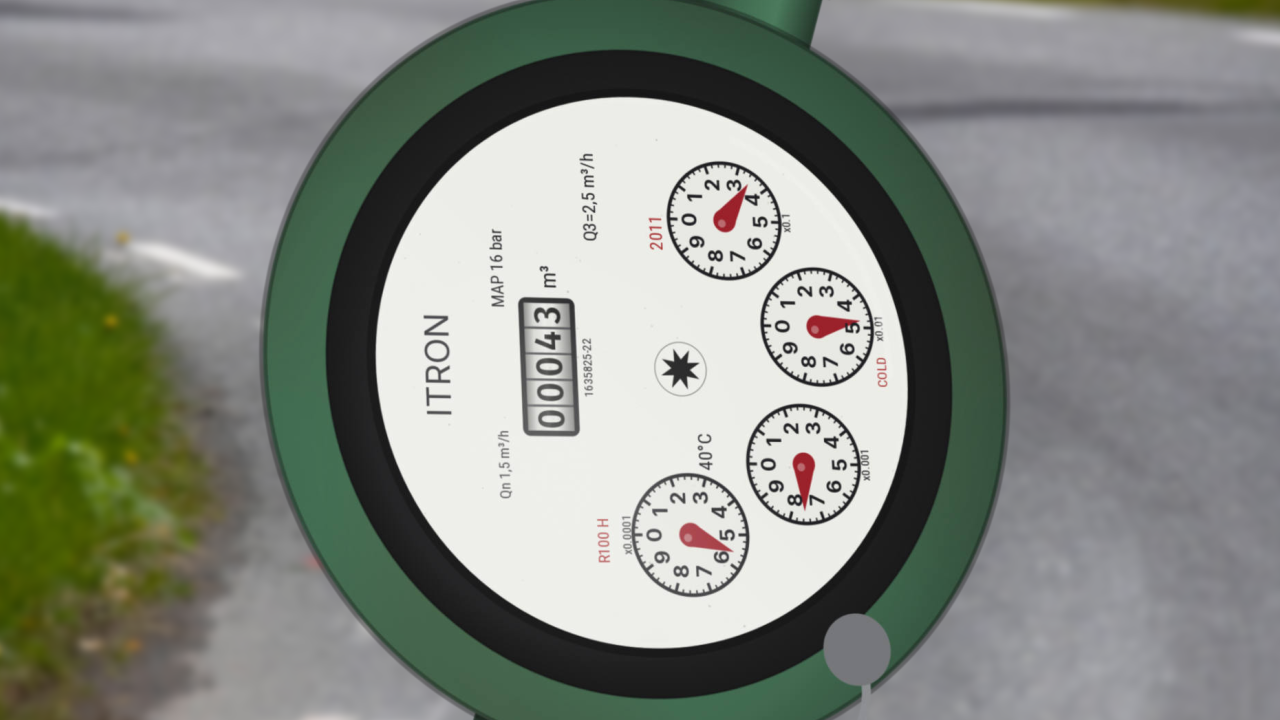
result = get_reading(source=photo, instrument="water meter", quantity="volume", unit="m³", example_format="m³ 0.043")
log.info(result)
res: m³ 43.3475
